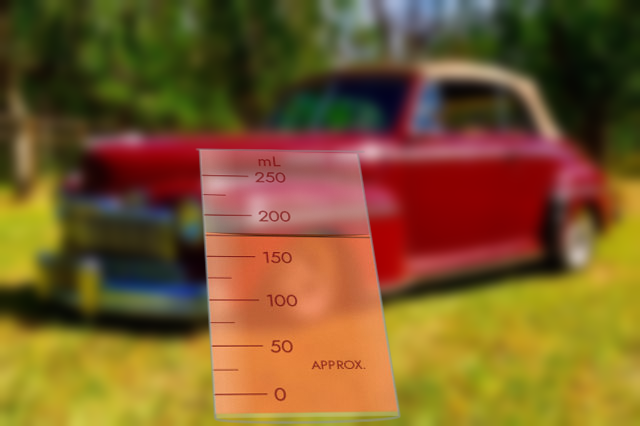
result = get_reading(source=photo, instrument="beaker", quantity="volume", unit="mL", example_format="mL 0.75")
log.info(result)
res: mL 175
